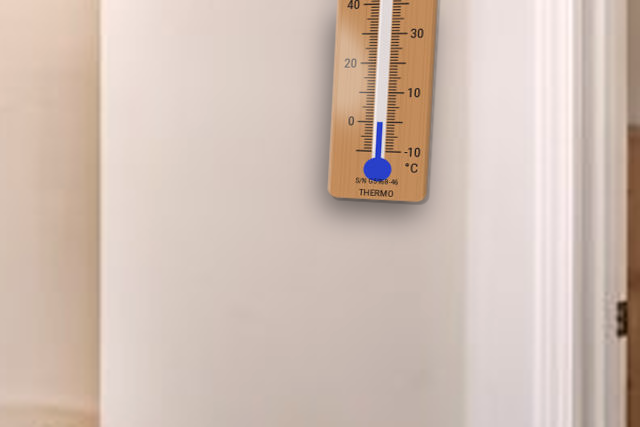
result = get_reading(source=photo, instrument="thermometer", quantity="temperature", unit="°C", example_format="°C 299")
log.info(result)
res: °C 0
